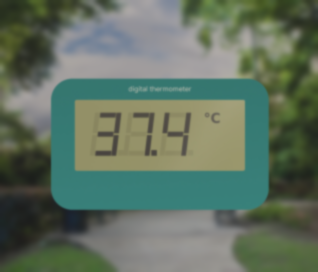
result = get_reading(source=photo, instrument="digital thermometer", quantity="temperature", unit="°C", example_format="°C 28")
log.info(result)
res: °C 37.4
